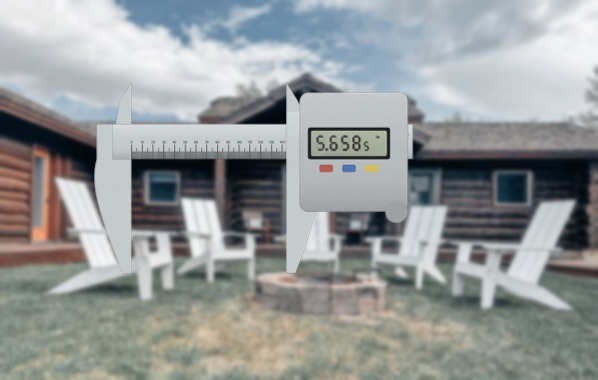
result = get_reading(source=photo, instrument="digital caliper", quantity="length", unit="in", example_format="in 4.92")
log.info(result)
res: in 5.6585
